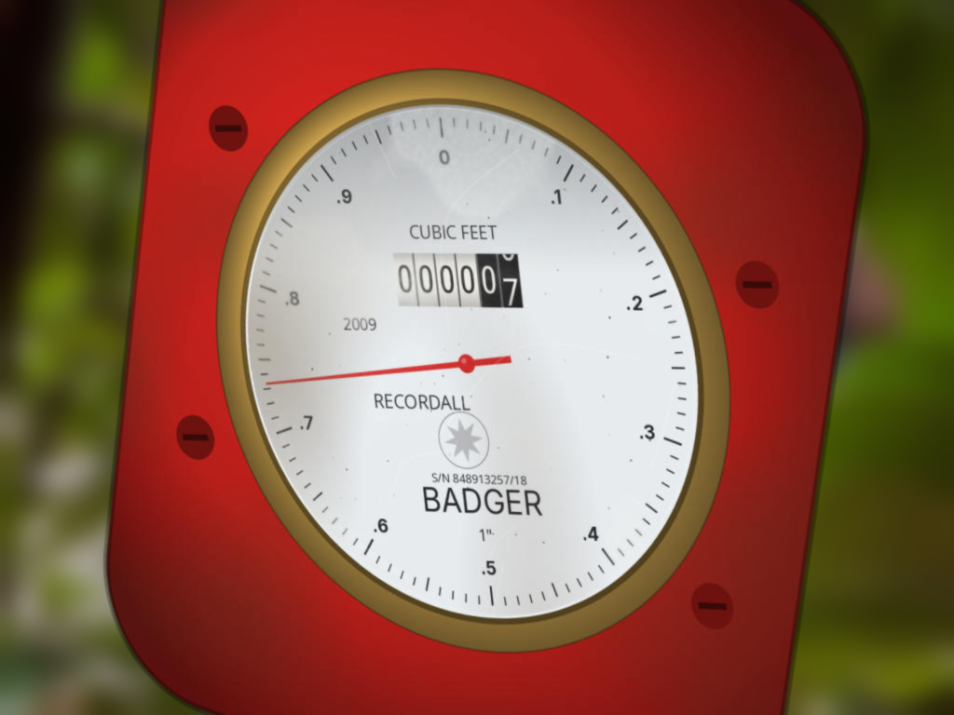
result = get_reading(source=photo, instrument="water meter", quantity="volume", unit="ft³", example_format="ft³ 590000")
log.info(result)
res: ft³ 6.73
